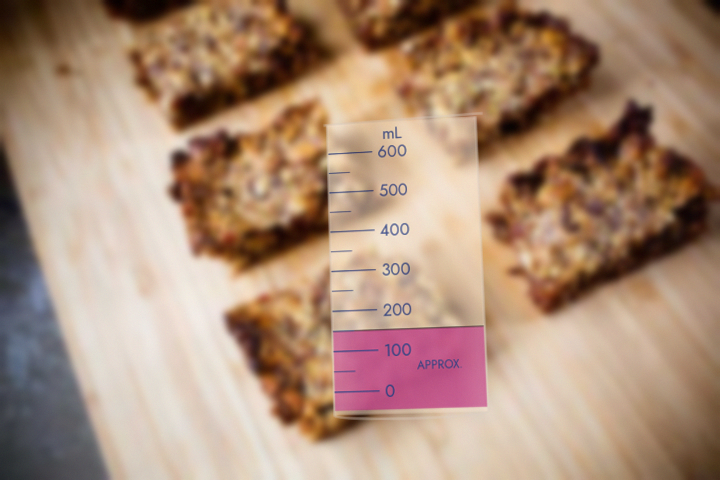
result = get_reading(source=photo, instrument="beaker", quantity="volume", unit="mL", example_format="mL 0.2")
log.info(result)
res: mL 150
